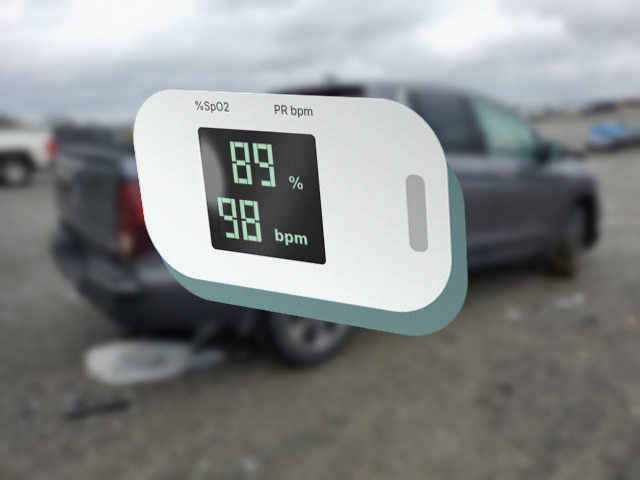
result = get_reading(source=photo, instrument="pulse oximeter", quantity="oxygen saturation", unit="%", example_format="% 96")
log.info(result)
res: % 89
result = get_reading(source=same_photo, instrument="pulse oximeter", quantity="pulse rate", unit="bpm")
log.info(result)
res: bpm 98
